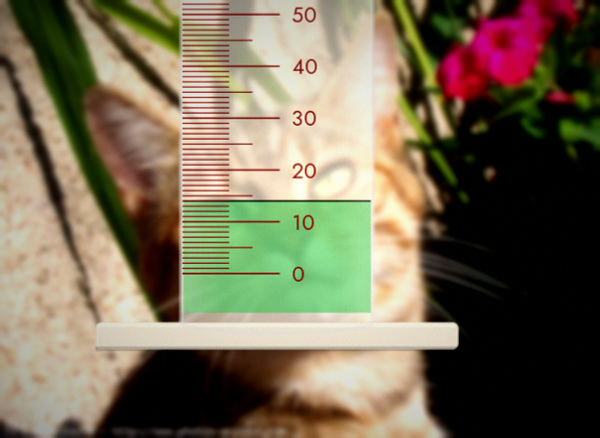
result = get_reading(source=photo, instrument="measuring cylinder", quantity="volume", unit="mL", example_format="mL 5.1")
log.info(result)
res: mL 14
